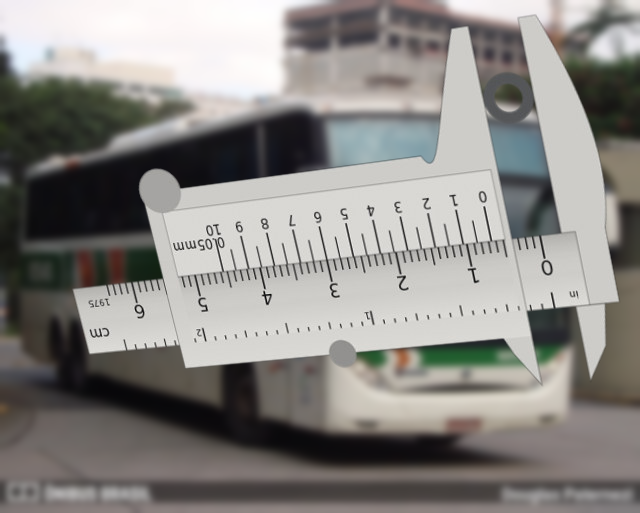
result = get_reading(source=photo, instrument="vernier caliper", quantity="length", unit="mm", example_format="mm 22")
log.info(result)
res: mm 6.6
